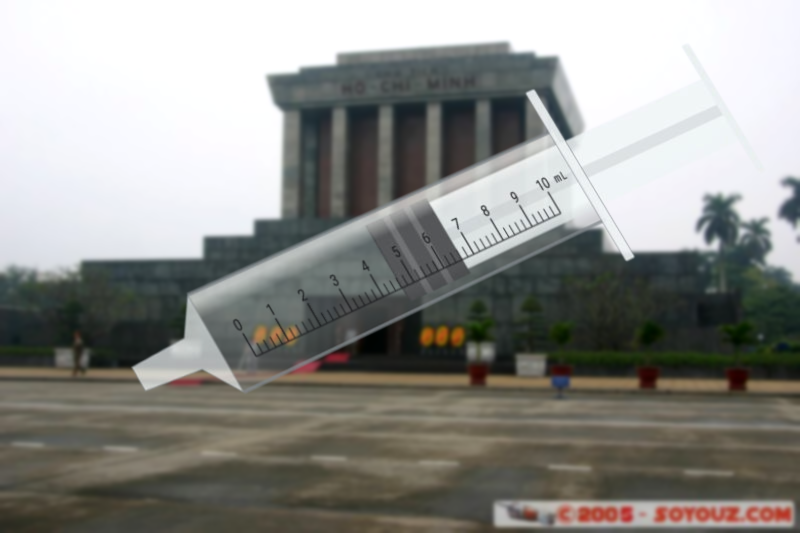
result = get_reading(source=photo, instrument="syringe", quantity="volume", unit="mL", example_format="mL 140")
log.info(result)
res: mL 4.6
